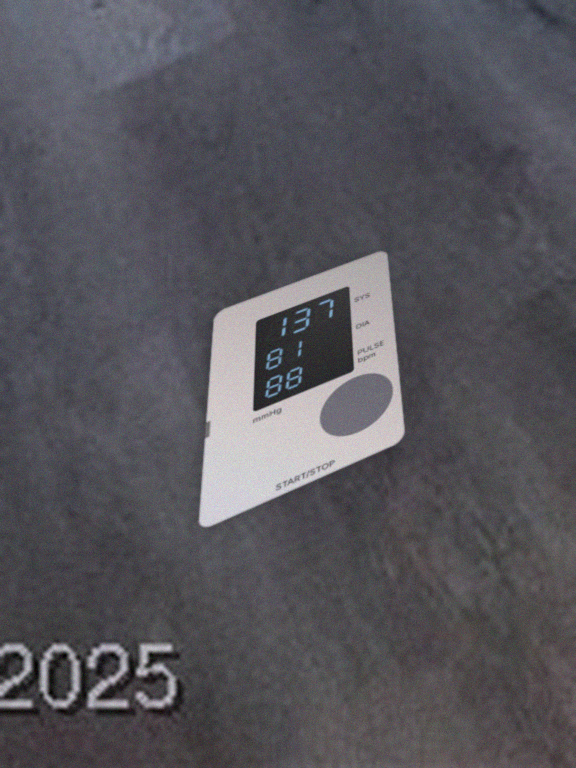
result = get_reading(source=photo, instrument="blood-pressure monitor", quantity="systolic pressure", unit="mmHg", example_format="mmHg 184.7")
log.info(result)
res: mmHg 137
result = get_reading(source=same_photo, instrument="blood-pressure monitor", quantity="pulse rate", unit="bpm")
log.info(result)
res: bpm 88
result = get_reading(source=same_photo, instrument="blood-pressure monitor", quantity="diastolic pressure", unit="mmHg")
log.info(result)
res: mmHg 81
